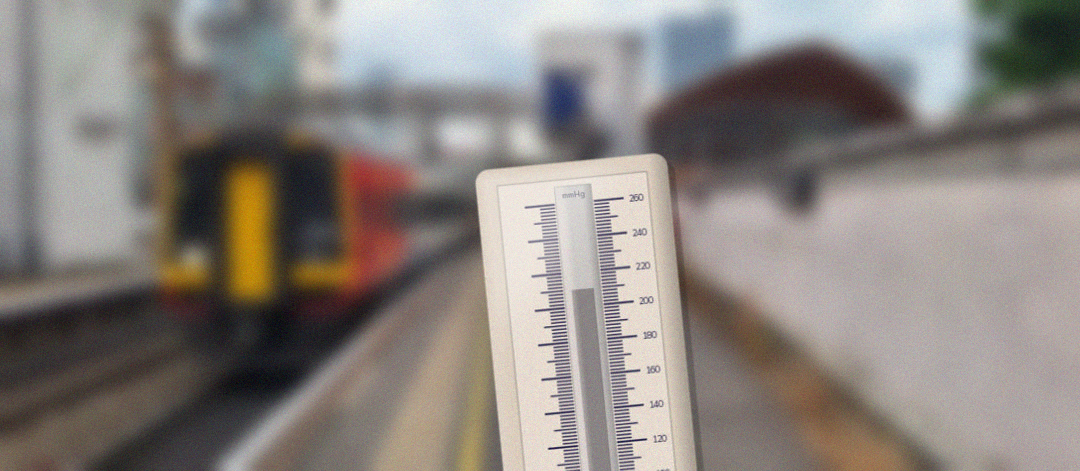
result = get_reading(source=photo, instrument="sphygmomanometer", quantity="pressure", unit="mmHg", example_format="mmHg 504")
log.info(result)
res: mmHg 210
